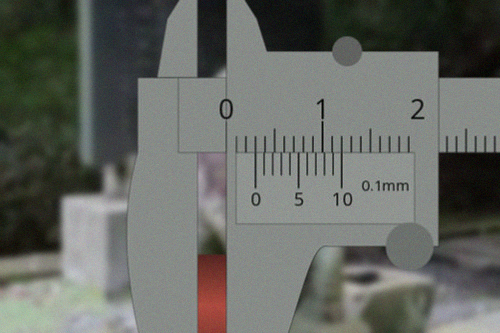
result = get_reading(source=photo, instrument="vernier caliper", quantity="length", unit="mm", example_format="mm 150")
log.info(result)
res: mm 3.0
